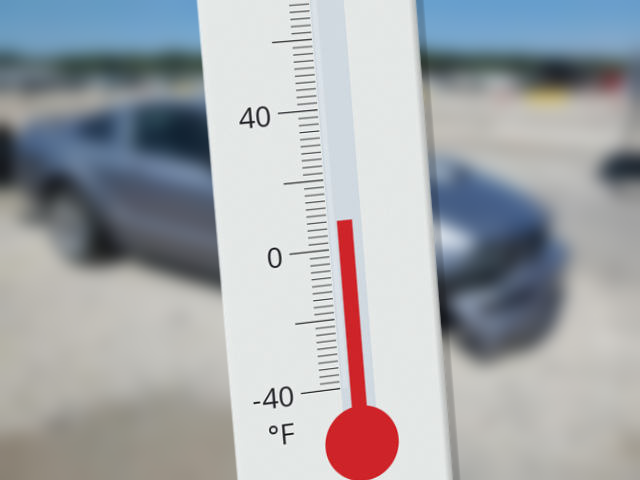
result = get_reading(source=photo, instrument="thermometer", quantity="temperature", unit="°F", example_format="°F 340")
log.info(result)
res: °F 8
